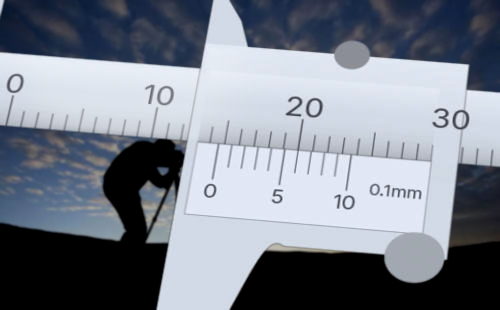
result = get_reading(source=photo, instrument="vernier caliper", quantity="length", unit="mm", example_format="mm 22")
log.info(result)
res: mm 14.6
